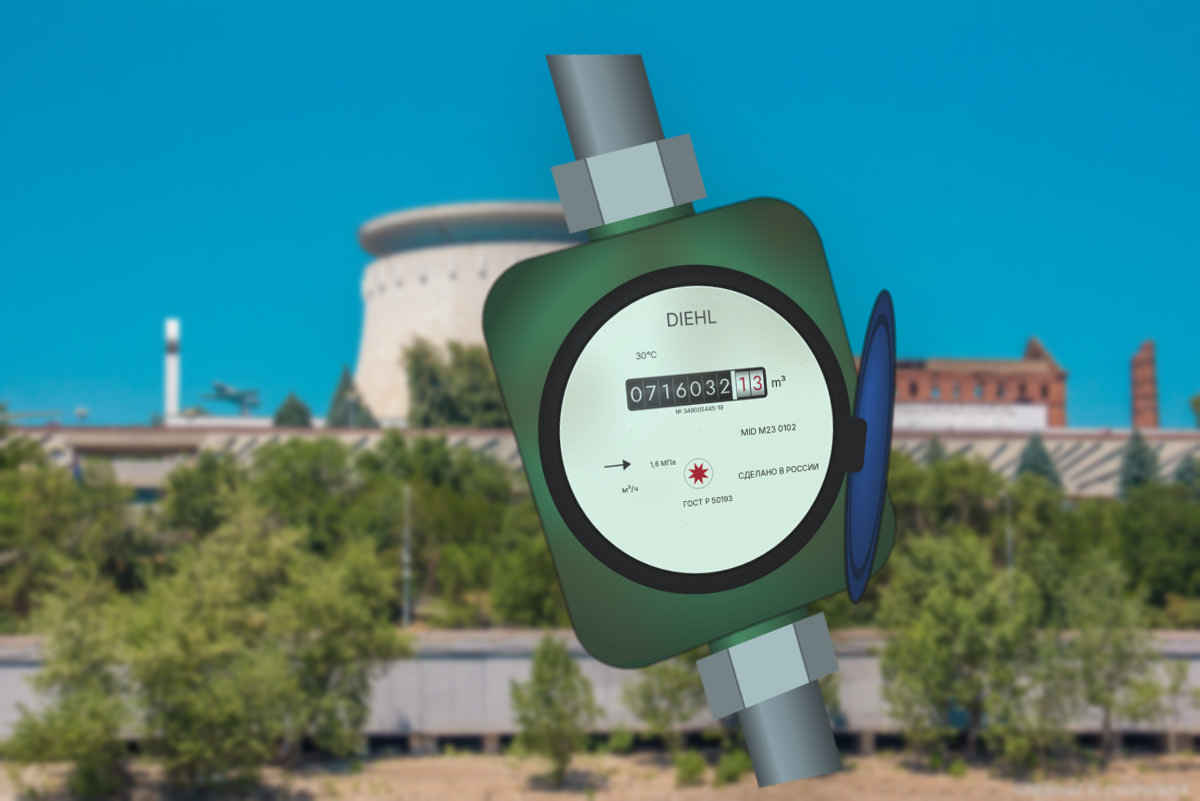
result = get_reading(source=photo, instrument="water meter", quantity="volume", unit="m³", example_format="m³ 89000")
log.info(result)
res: m³ 716032.13
